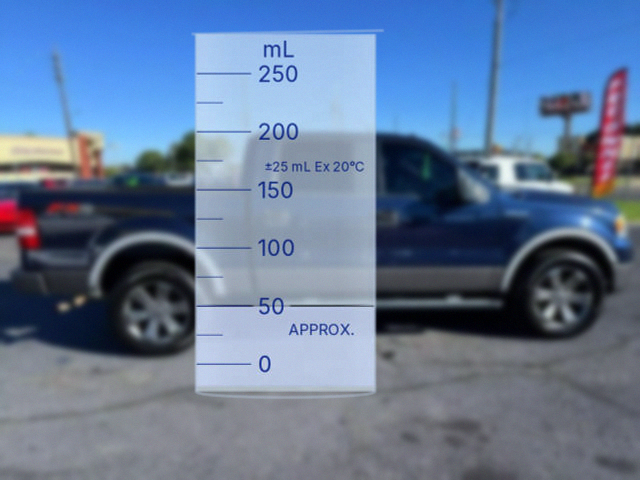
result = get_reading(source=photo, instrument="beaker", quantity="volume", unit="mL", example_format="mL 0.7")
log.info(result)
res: mL 50
